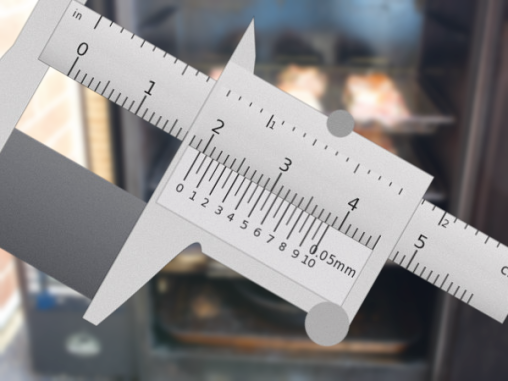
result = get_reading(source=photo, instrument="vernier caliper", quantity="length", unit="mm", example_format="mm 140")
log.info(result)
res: mm 19.6
